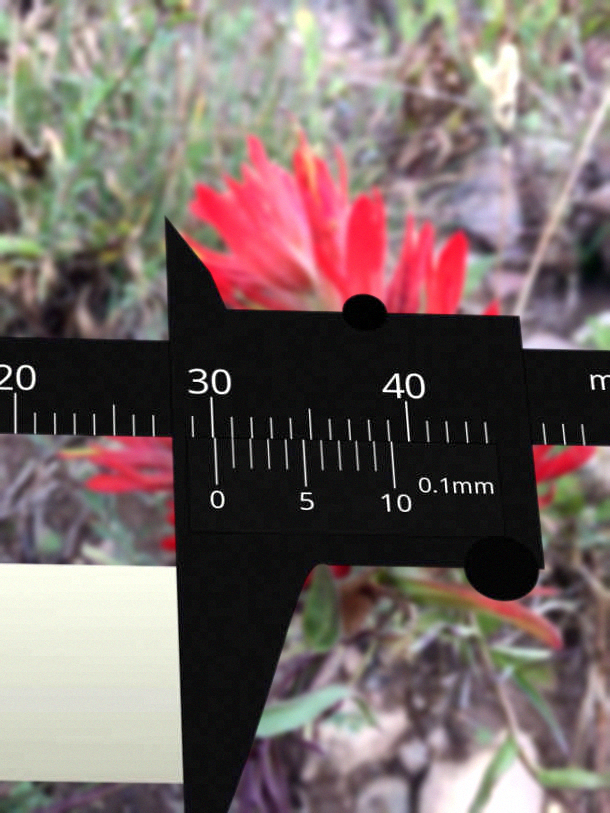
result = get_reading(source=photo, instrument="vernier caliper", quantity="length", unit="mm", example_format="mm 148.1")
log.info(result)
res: mm 30.1
